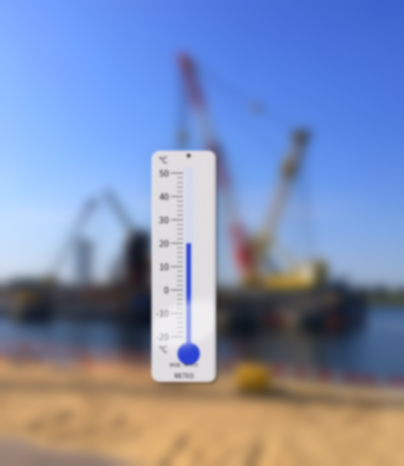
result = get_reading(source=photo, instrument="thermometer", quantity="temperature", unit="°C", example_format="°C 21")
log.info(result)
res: °C 20
